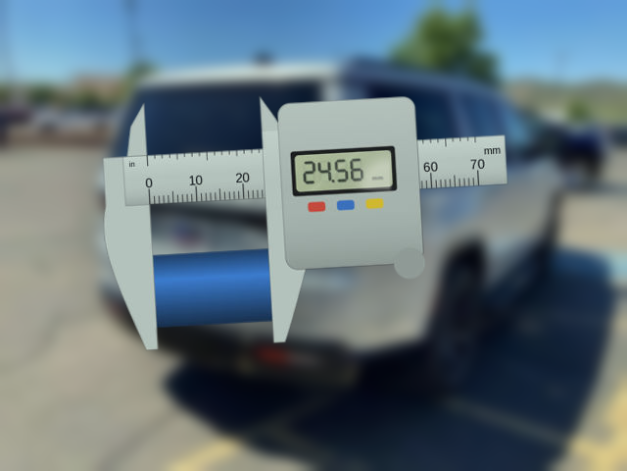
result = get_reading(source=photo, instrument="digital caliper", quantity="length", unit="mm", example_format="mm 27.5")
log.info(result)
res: mm 24.56
